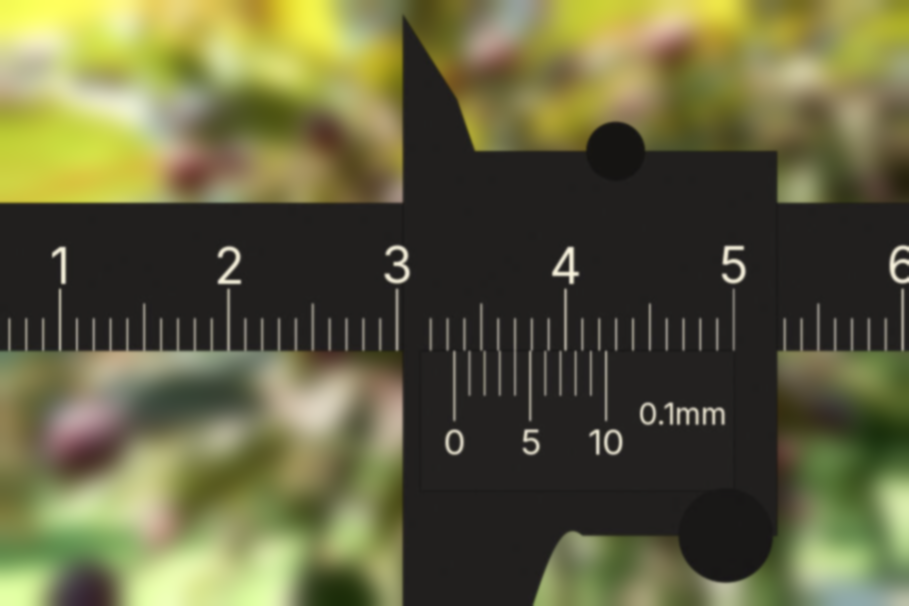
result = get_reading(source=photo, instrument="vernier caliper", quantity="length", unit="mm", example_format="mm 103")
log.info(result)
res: mm 33.4
